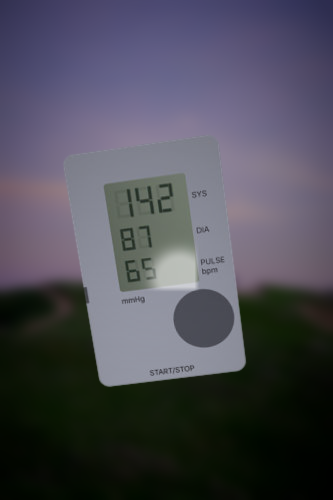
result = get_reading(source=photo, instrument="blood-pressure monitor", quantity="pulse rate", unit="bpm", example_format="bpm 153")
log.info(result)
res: bpm 65
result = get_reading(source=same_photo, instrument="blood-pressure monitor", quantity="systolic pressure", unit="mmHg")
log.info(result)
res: mmHg 142
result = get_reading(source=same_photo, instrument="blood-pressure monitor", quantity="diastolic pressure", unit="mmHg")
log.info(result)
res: mmHg 87
